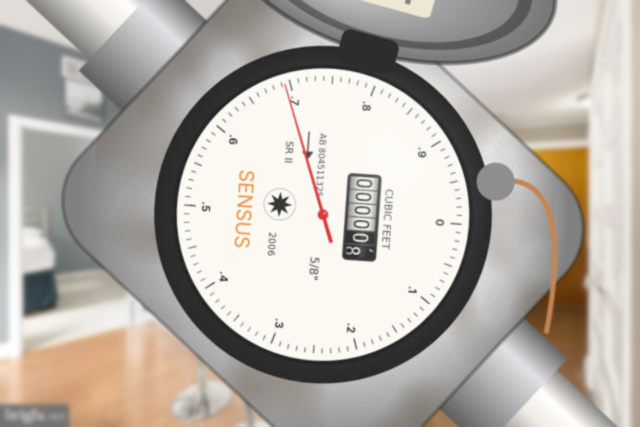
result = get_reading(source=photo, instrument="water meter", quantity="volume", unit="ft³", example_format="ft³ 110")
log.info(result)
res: ft³ 7.69
